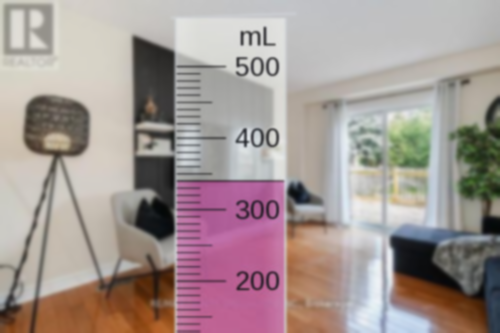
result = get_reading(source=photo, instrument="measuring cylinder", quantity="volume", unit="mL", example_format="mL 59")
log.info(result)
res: mL 340
